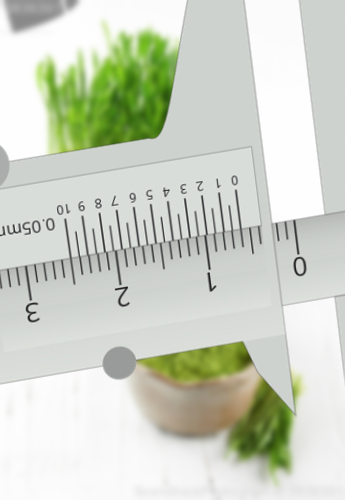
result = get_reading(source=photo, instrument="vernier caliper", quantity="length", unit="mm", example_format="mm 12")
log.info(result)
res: mm 6.0
